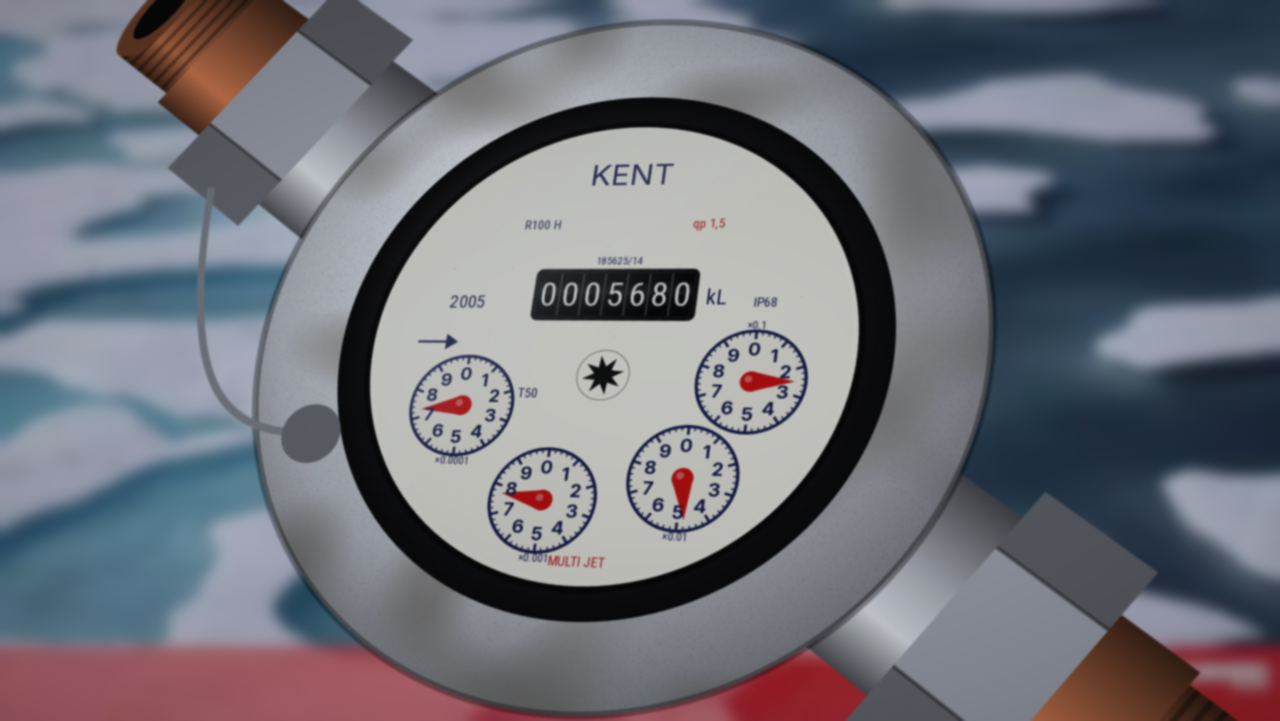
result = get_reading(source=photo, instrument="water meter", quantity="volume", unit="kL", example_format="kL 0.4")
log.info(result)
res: kL 5680.2477
